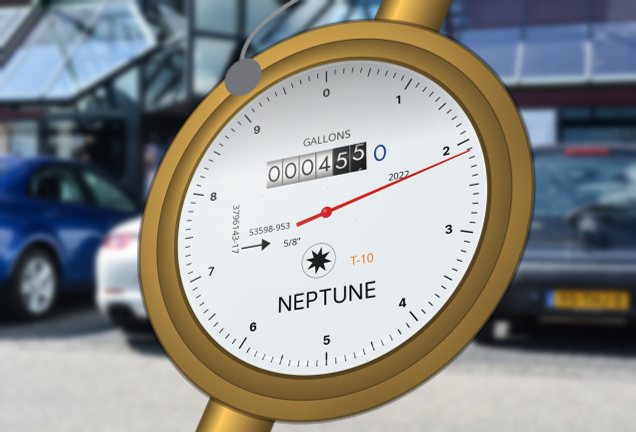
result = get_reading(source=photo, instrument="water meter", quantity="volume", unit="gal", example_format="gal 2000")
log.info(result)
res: gal 4552.1
